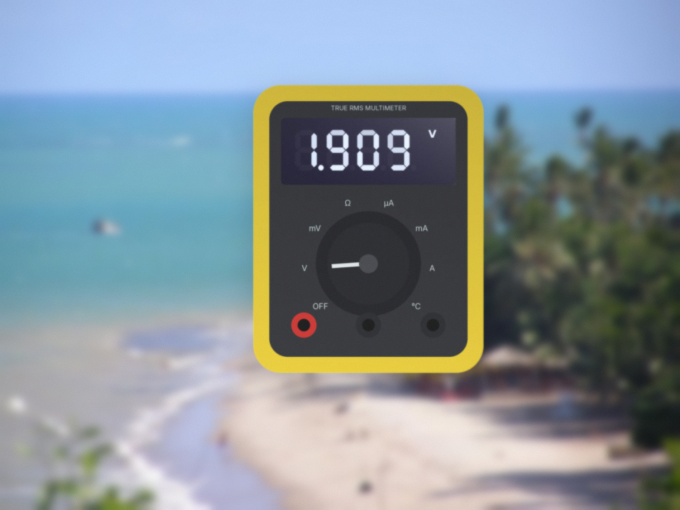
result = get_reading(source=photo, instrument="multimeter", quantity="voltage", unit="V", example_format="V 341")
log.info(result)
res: V 1.909
